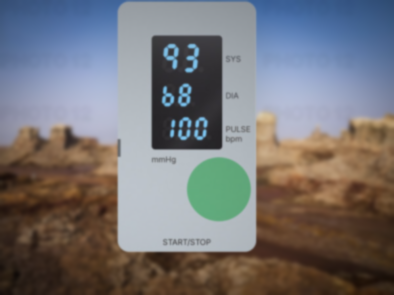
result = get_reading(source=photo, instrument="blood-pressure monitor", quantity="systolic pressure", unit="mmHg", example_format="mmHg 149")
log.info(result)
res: mmHg 93
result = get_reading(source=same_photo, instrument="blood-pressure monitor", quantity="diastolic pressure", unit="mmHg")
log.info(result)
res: mmHg 68
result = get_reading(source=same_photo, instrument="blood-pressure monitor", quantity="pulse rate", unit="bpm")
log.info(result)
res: bpm 100
